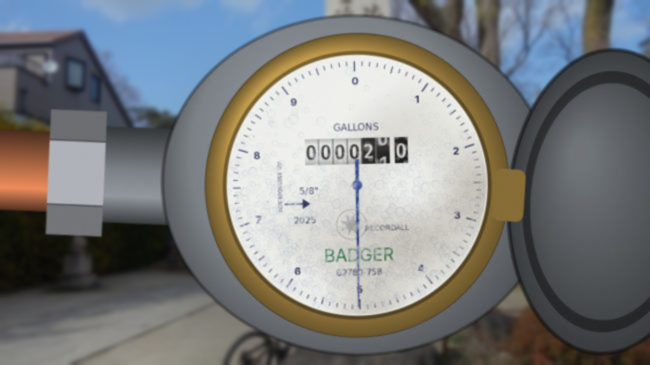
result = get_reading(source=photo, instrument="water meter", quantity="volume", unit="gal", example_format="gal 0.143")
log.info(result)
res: gal 205.0
